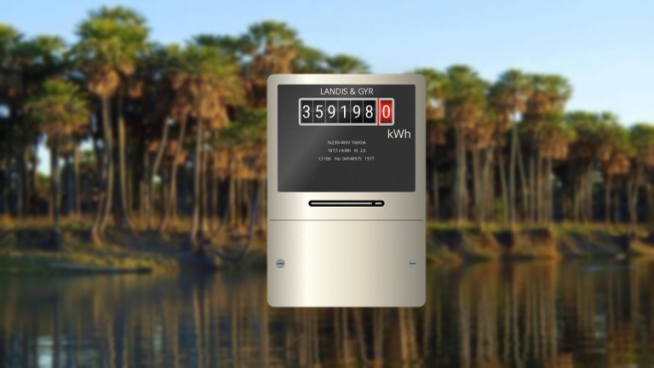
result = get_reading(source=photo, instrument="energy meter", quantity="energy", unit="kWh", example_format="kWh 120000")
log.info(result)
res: kWh 359198.0
